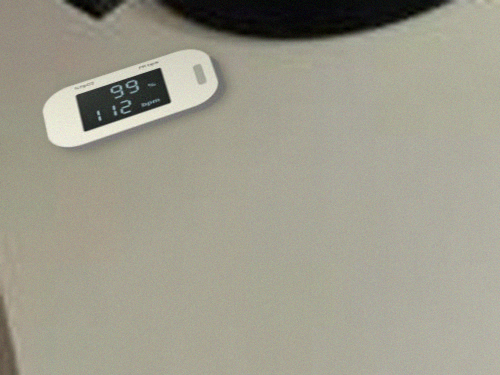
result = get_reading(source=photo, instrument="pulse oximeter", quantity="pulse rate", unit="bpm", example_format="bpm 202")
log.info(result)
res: bpm 112
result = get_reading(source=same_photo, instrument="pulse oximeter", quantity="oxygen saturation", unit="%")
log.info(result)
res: % 99
